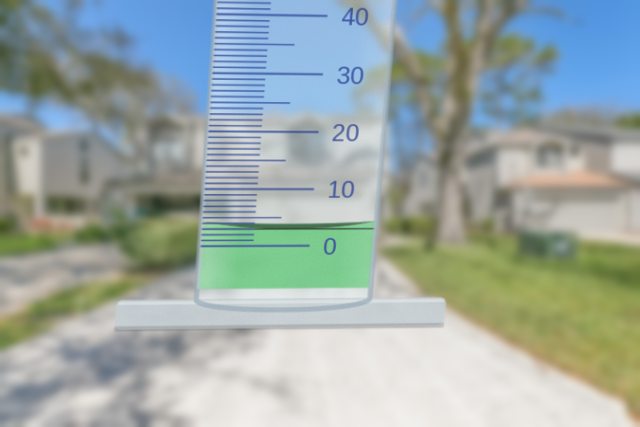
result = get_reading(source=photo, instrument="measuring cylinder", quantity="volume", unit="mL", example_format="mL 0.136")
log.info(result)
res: mL 3
